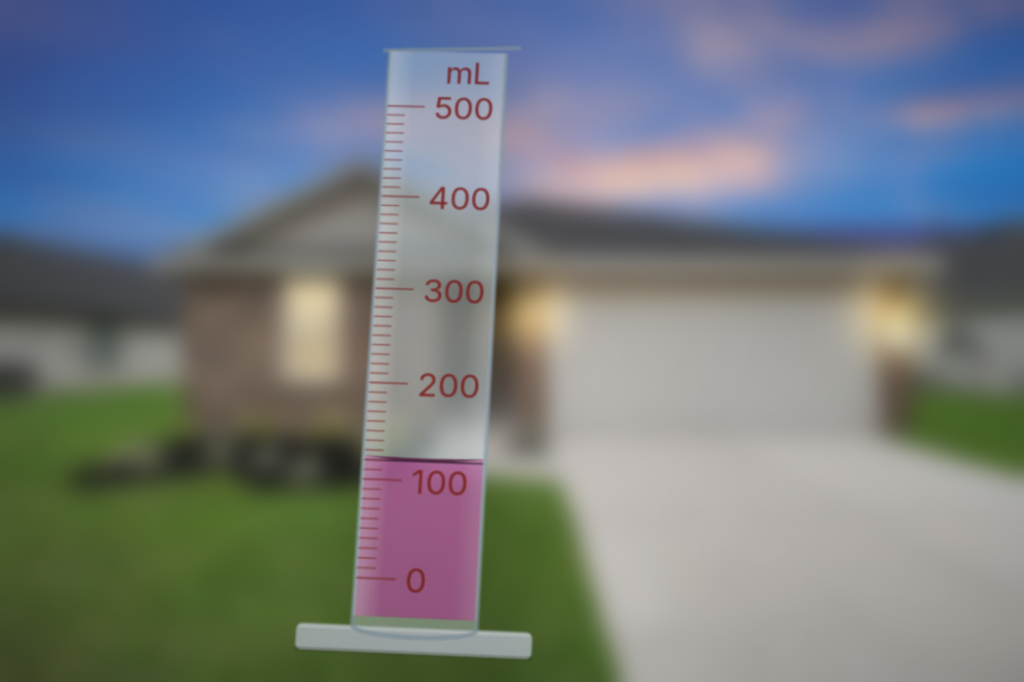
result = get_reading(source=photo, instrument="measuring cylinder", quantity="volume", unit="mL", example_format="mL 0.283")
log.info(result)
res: mL 120
